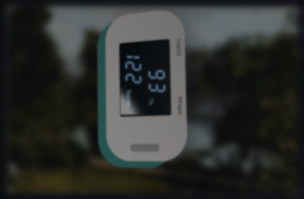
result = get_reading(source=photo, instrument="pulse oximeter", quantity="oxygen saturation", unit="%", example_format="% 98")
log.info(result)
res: % 93
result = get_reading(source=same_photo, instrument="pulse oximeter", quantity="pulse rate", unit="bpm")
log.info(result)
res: bpm 122
